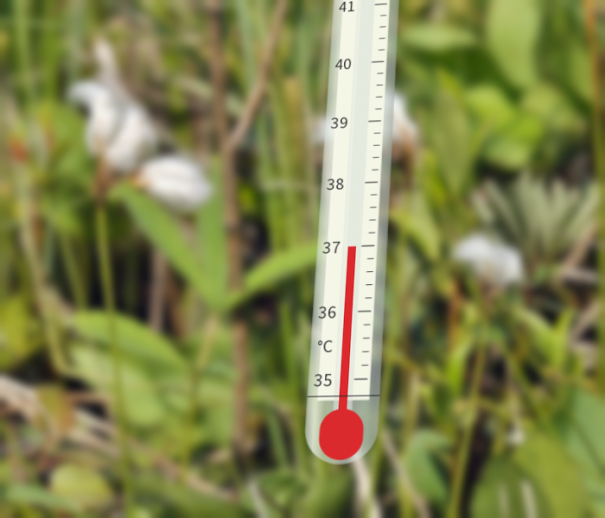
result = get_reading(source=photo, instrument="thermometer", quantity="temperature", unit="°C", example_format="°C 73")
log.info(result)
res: °C 37
